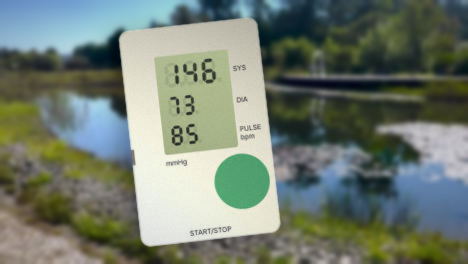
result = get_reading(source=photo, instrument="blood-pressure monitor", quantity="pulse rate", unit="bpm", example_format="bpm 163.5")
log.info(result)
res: bpm 85
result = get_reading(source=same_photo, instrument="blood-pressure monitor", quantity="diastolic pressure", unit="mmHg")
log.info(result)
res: mmHg 73
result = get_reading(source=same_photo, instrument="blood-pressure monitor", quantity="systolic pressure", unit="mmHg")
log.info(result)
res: mmHg 146
